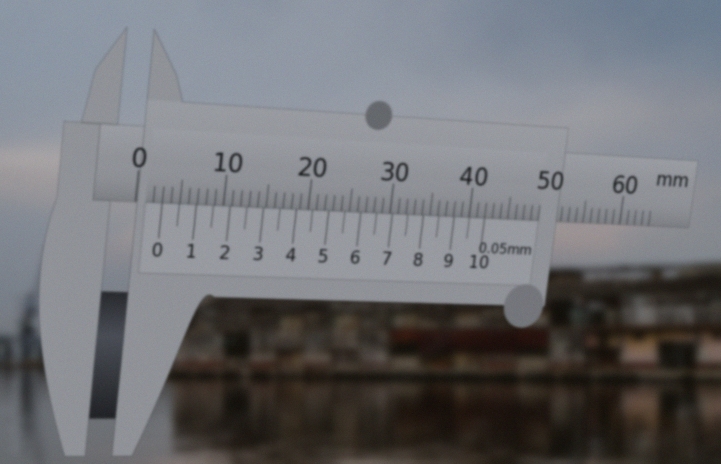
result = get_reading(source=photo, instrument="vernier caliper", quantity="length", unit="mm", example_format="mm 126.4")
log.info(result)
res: mm 3.0
